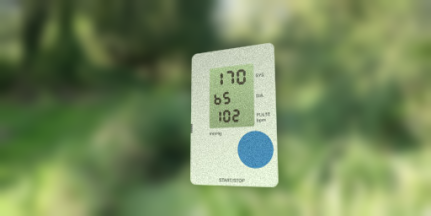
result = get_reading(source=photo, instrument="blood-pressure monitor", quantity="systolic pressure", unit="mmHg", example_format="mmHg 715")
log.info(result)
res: mmHg 170
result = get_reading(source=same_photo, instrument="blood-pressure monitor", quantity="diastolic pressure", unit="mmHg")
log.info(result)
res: mmHg 65
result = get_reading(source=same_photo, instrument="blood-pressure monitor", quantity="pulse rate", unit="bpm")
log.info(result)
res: bpm 102
